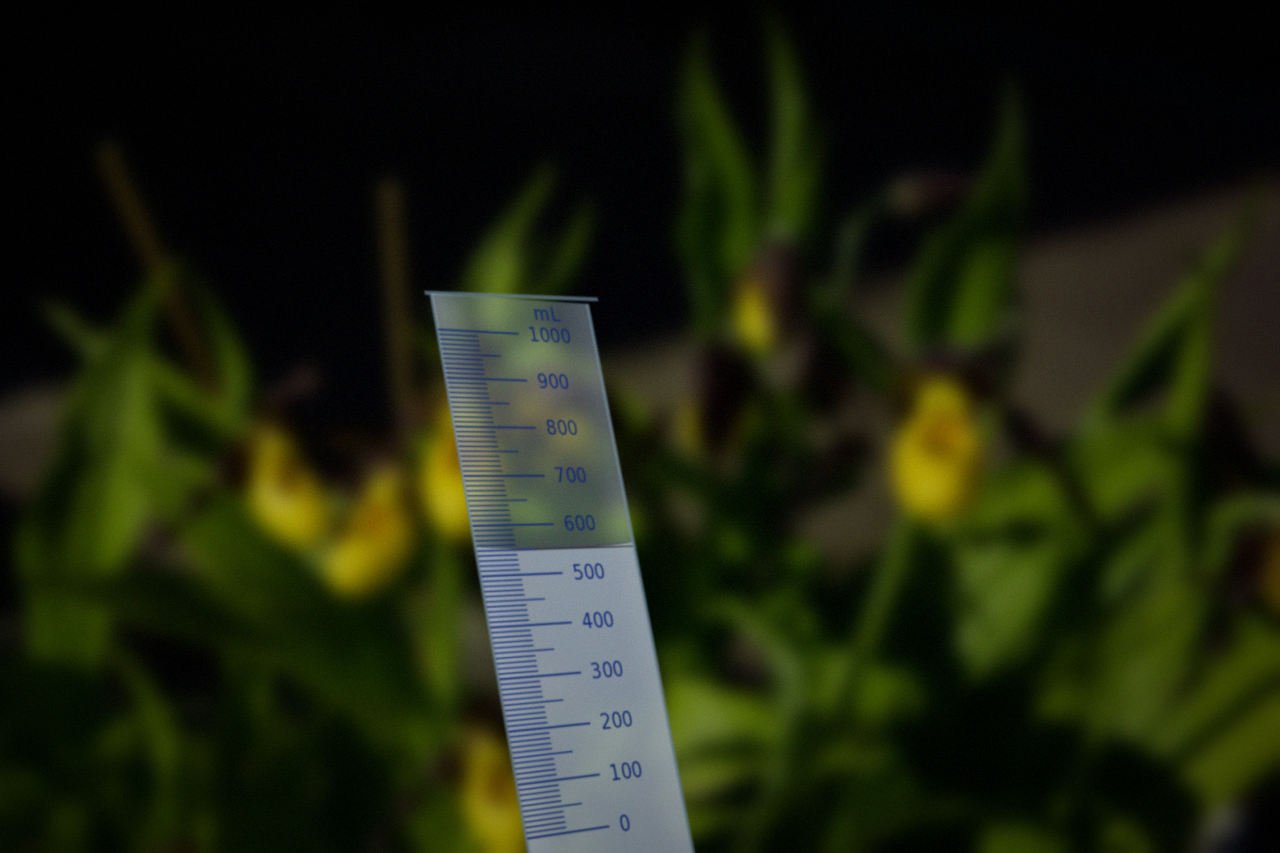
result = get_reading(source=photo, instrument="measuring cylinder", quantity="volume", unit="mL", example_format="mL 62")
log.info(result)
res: mL 550
